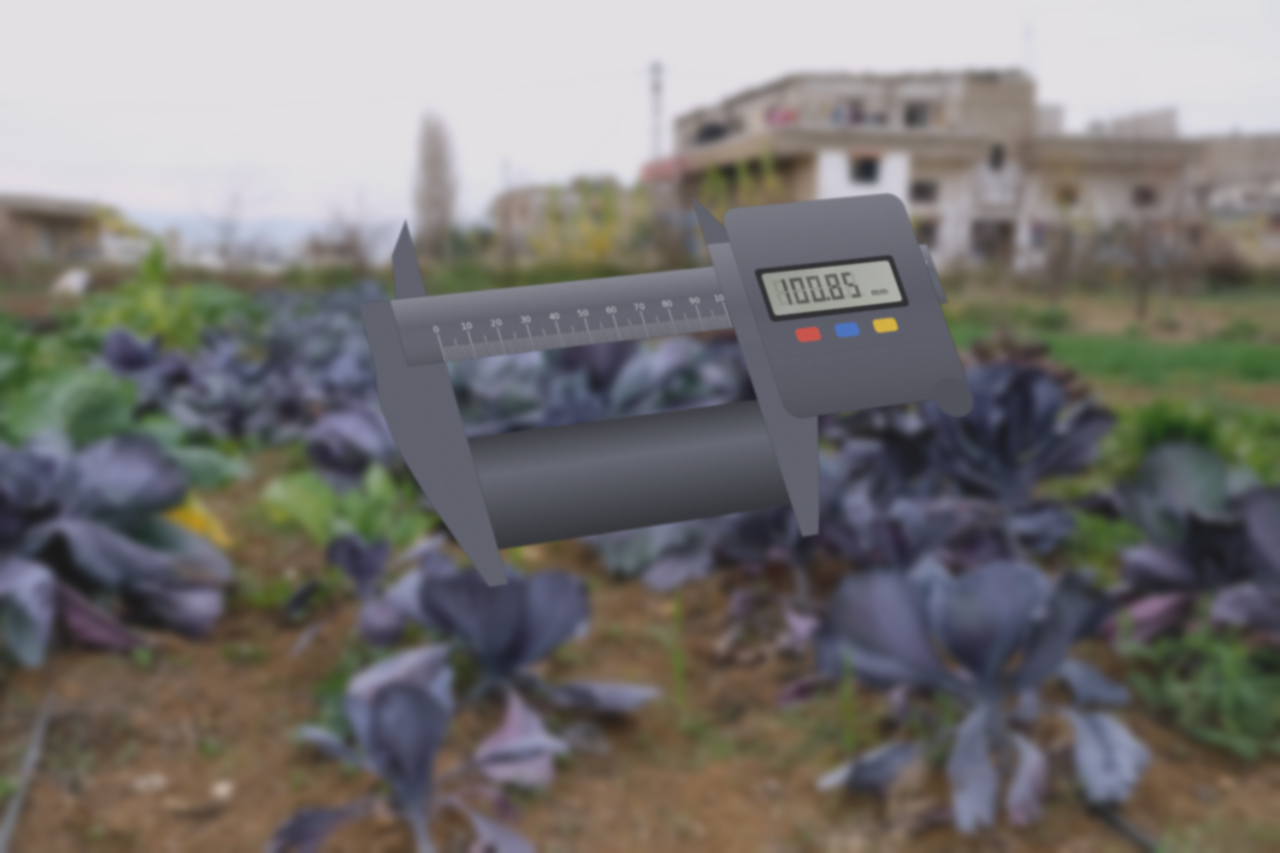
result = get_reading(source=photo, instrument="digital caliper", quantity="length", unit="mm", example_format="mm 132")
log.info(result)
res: mm 100.85
